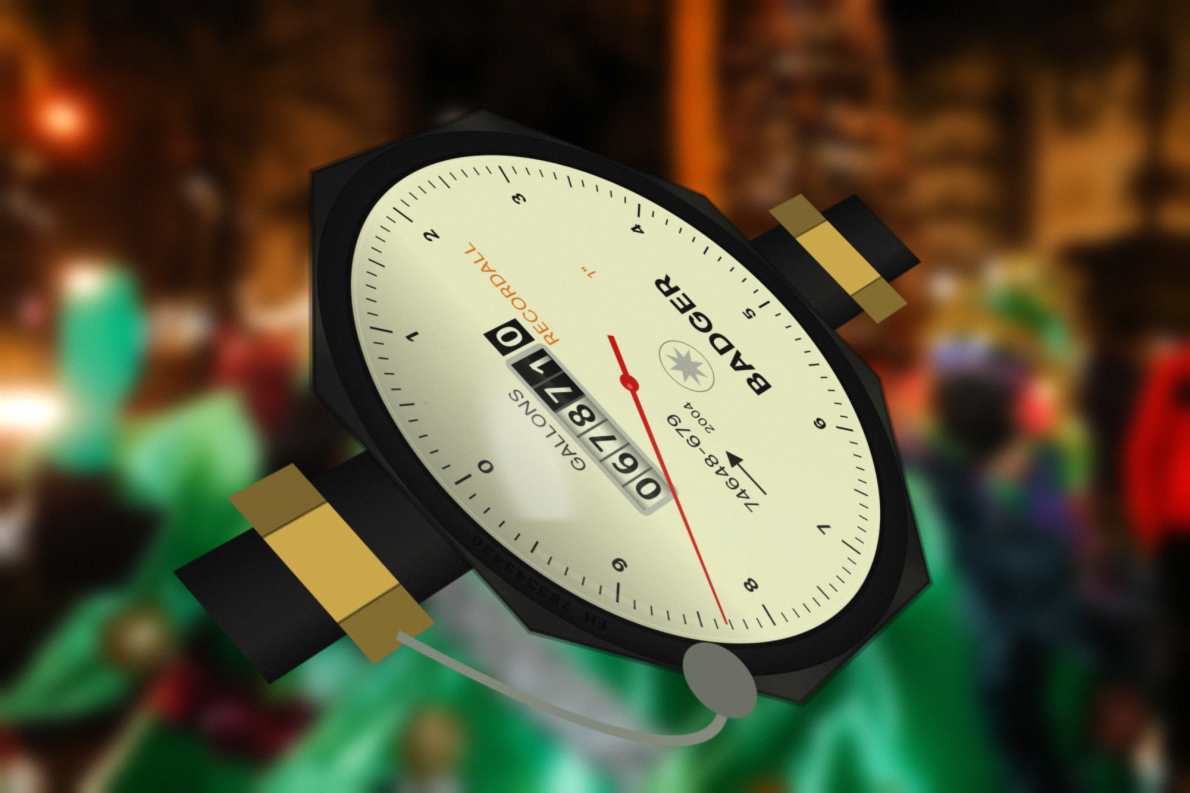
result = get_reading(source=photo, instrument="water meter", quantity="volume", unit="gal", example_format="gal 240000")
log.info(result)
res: gal 678708.3
